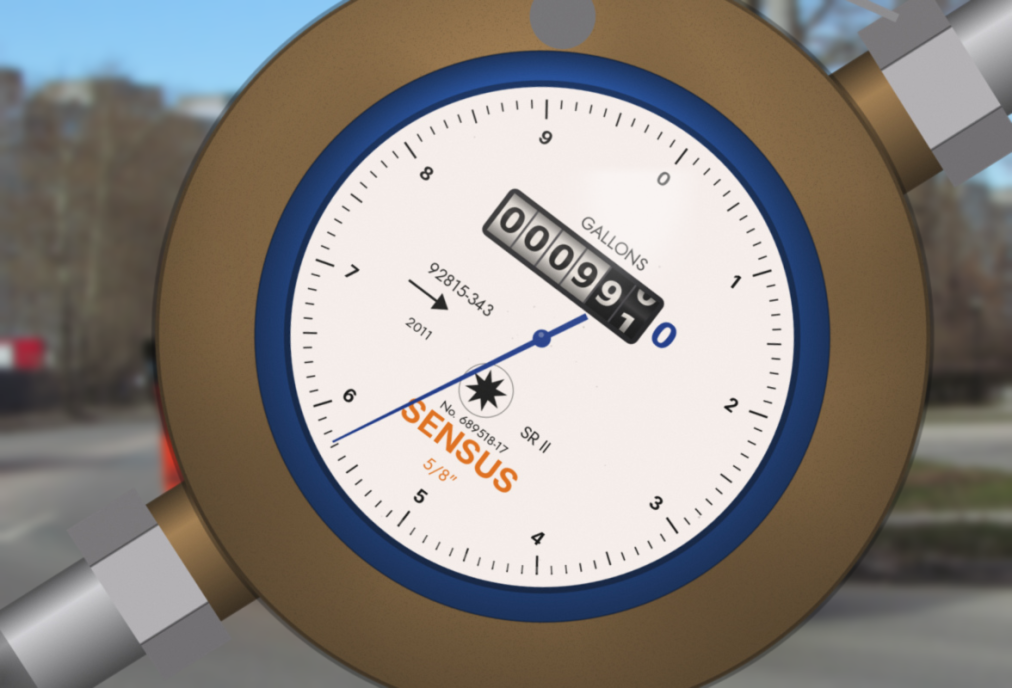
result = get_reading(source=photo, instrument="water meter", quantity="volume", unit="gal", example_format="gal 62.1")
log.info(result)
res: gal 9905.7
